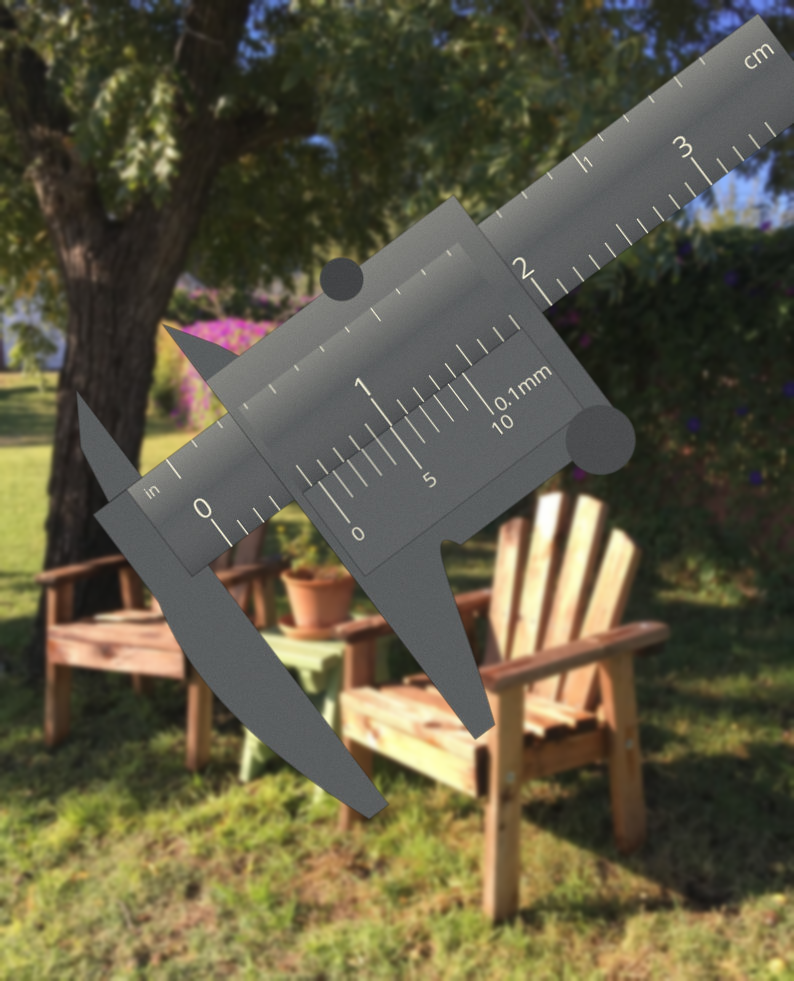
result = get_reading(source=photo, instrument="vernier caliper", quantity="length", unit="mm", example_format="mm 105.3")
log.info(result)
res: mm 5.4
